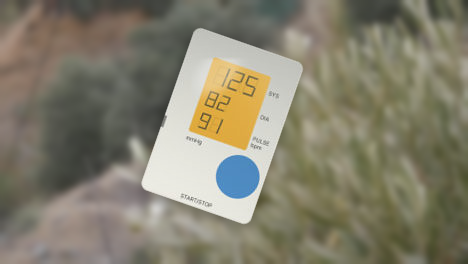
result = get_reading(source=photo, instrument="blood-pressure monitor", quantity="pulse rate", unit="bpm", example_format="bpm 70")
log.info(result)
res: bpm 91
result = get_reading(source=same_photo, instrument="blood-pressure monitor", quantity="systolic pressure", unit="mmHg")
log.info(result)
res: mmHg 125
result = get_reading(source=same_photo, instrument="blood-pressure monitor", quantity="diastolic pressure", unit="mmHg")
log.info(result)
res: mmHg 82
